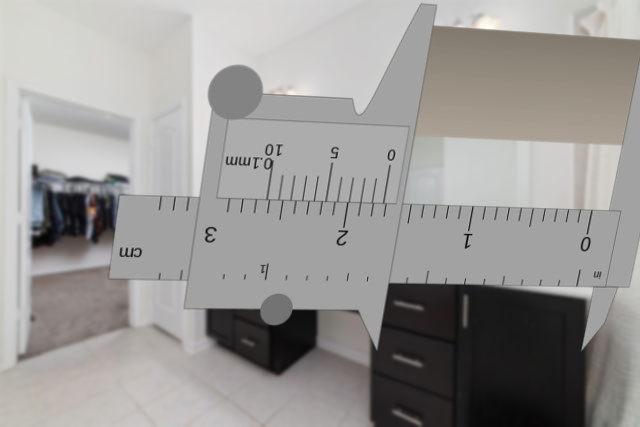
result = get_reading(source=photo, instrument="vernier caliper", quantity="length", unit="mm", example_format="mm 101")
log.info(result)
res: mm 17.2
